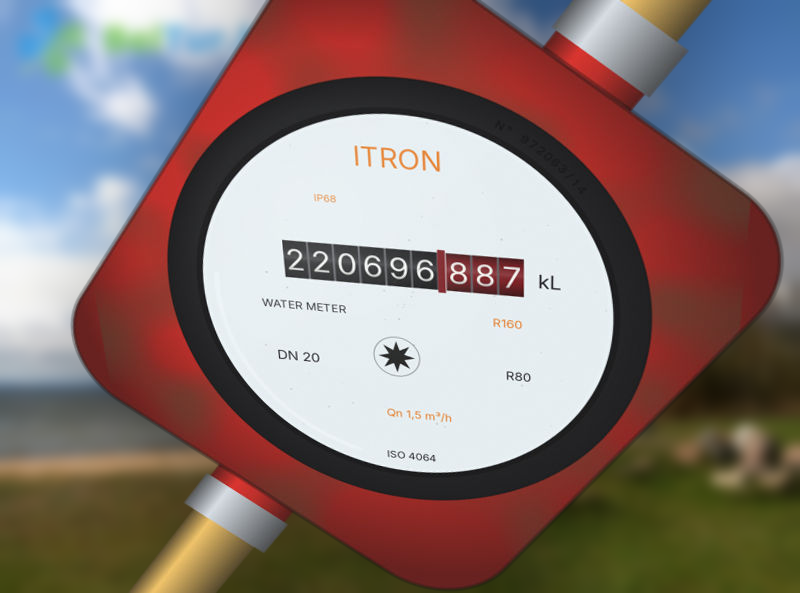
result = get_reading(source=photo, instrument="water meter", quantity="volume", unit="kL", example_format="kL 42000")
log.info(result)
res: kL 220696.887
